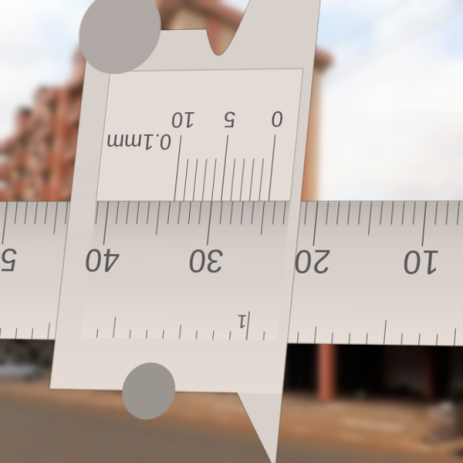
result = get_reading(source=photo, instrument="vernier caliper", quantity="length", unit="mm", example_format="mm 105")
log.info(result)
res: mm 24.6
